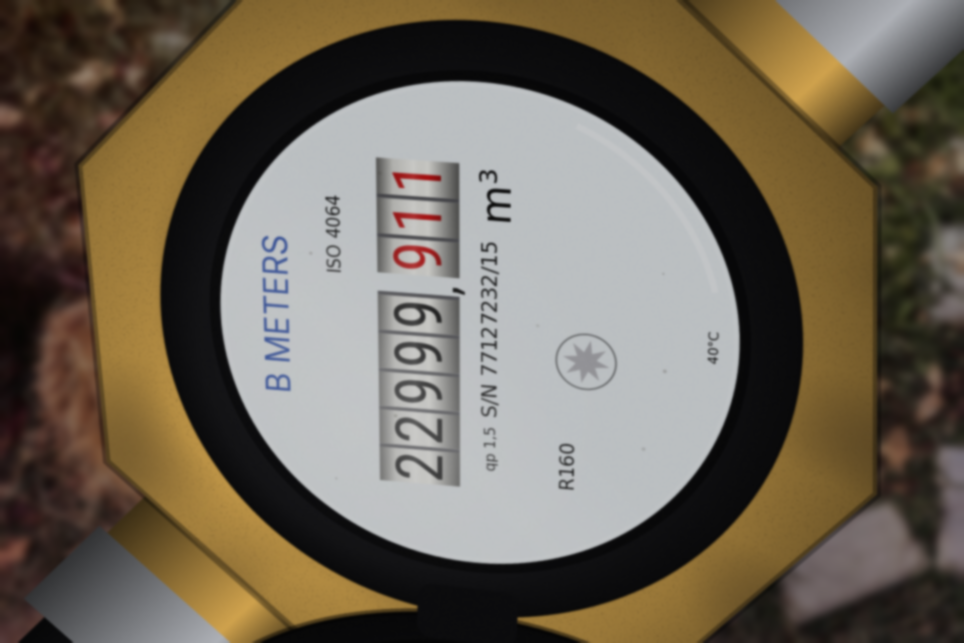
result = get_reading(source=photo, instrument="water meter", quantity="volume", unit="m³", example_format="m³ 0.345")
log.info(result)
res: m³ 22999.911
